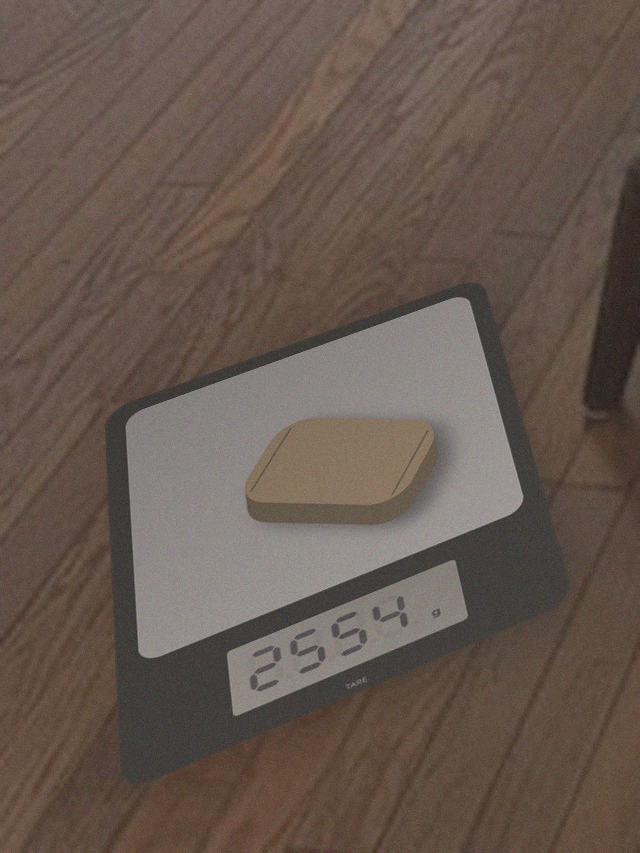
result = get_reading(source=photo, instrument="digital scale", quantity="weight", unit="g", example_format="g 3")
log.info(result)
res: g 2554
